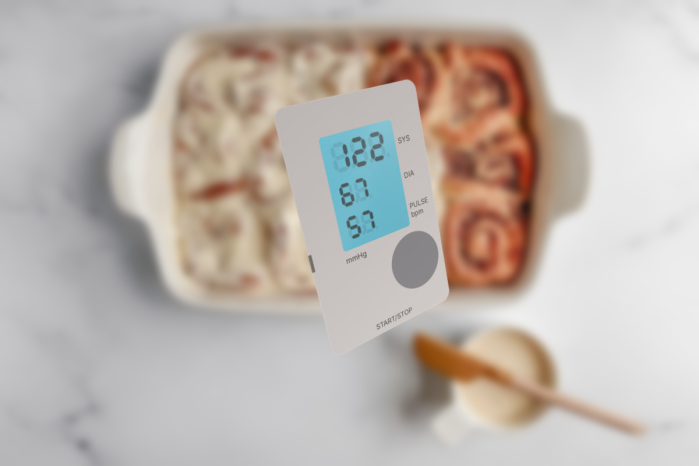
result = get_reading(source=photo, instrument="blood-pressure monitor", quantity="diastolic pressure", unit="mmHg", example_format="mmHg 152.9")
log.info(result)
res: mmHg 67
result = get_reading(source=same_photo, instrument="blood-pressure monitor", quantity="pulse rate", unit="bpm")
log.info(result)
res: bpm 57
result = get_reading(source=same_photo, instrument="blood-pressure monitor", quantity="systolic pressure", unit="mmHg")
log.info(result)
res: mmHg 122
